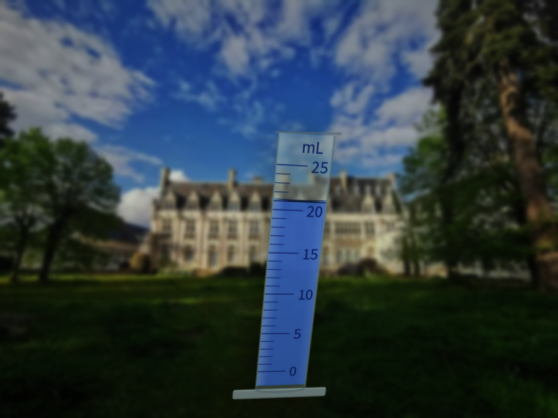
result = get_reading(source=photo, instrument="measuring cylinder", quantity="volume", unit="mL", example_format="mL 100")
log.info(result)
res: mL 21
